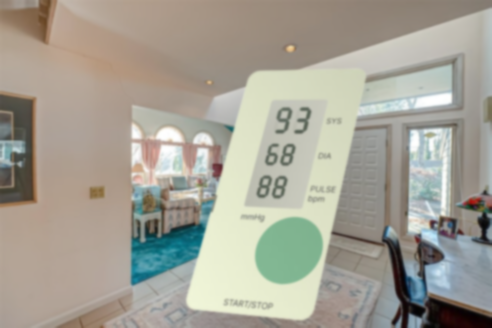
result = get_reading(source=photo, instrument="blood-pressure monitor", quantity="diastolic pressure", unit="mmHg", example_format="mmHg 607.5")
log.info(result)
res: mmHg 68
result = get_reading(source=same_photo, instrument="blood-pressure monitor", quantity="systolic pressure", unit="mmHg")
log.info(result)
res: mmHg 93
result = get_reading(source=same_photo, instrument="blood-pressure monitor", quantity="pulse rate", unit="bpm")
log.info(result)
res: bpm 88
